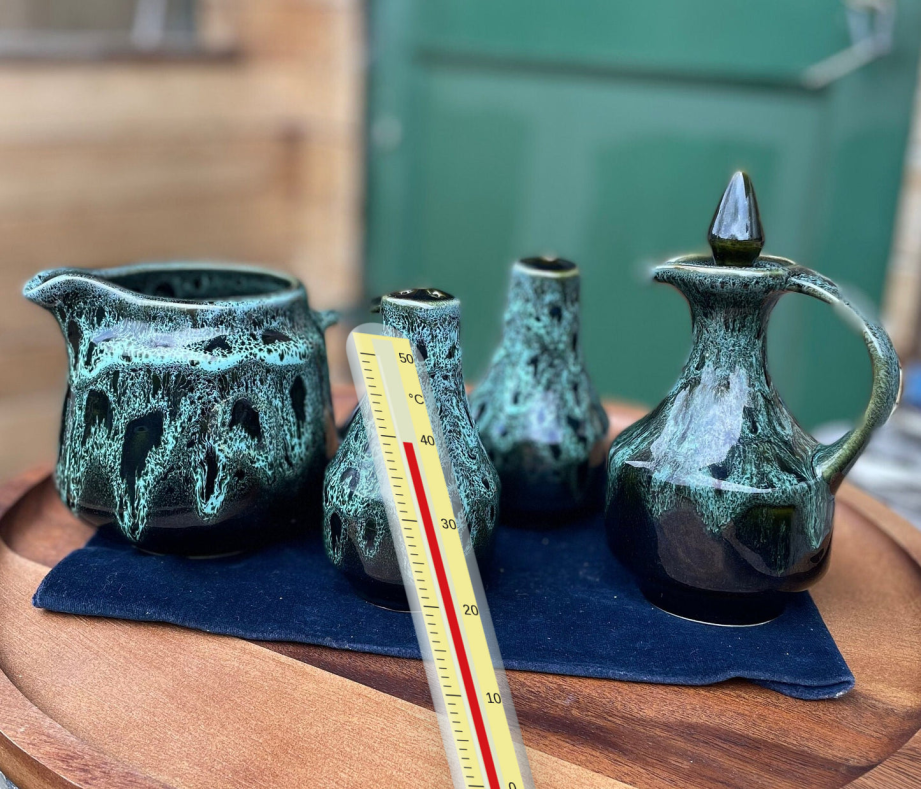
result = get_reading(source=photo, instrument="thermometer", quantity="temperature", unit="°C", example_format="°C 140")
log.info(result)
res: °C 39.5
